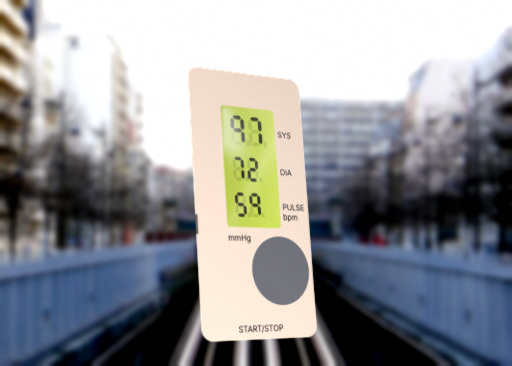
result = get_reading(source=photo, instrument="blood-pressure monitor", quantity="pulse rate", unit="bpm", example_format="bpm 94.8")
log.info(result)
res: bpm 59
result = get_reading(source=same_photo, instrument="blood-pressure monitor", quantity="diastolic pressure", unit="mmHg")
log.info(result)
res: mmHg 72
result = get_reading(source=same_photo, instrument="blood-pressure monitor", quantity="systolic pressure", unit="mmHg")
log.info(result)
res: mmHg 97
